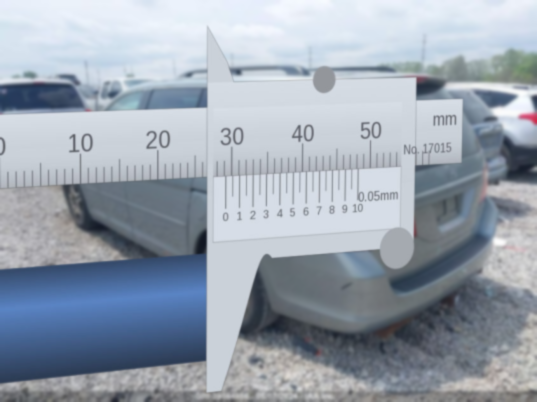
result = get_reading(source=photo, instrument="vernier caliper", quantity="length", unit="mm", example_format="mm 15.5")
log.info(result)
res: mm 29.2
